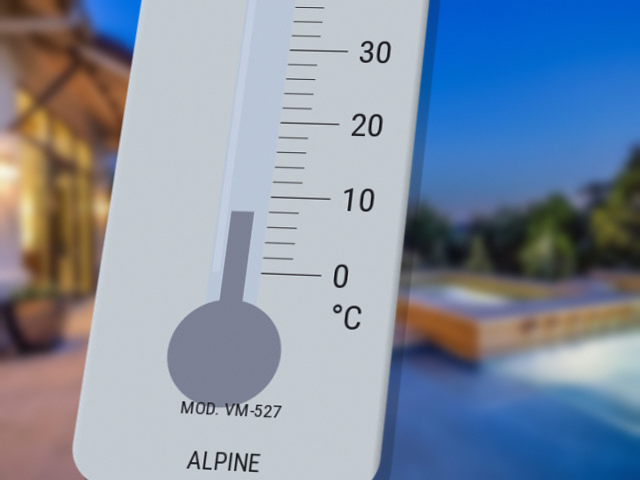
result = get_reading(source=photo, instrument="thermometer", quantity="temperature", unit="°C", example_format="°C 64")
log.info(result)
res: °C 8
